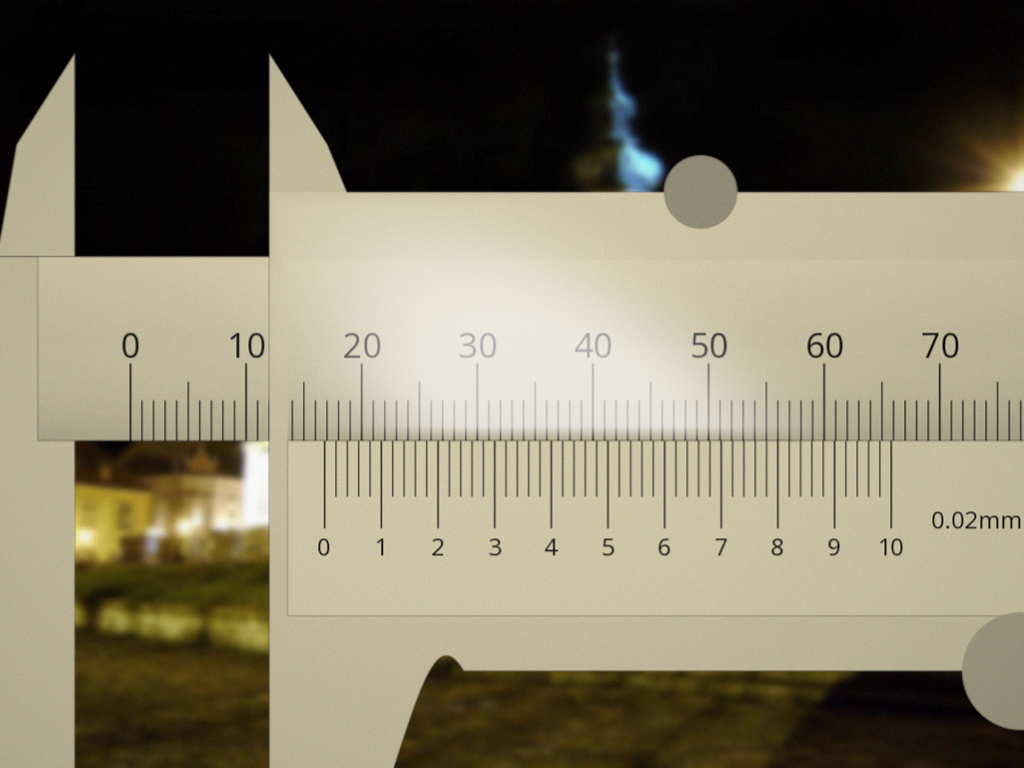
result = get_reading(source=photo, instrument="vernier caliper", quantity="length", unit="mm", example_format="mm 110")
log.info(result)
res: mm 16.8
